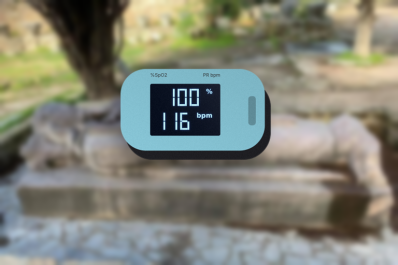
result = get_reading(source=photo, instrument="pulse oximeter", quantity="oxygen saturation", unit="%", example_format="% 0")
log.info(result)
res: % 100
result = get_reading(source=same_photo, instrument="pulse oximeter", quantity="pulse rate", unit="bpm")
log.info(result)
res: bpm 116
